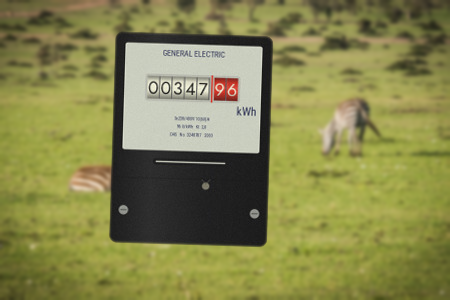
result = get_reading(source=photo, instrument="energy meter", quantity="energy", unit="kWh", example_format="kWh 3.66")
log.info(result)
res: kWh 347.96
